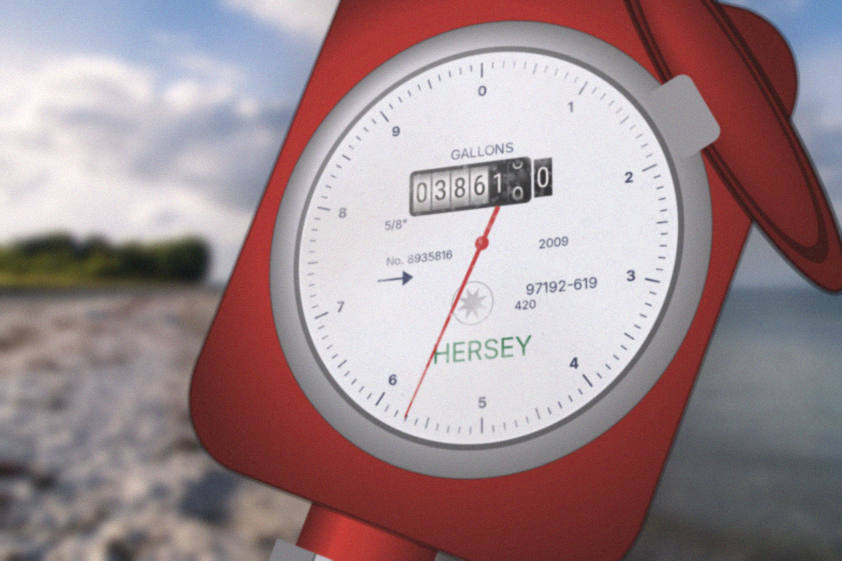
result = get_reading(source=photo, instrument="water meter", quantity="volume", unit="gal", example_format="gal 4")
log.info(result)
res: gal 386185.7
